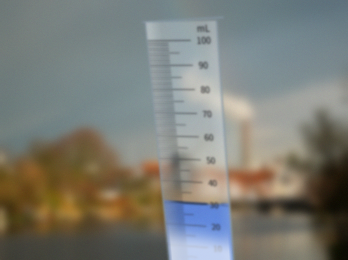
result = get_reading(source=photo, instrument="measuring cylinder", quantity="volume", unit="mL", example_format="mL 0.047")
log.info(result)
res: mL 30
